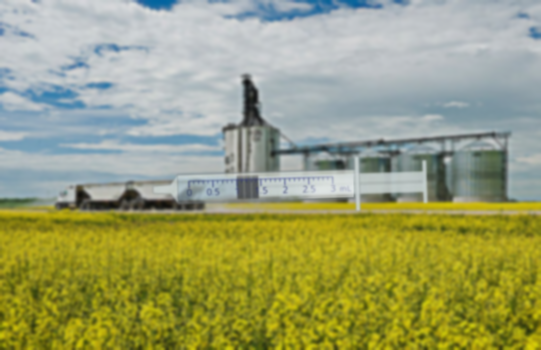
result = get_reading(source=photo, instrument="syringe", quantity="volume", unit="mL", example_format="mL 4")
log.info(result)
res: mL 1
